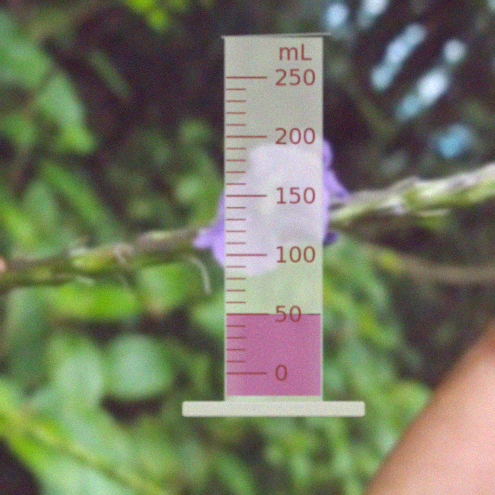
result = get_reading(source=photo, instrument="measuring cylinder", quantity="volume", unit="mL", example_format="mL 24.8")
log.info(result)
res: mL 50
